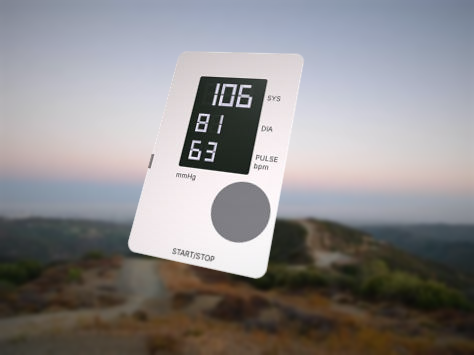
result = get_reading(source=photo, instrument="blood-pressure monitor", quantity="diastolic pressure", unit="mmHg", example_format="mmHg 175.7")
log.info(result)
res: mmHg 81
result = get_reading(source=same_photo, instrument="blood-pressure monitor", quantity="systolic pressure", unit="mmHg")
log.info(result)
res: mmHg 106
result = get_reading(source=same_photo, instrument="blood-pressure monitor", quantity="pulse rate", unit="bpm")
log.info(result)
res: bpm 63
